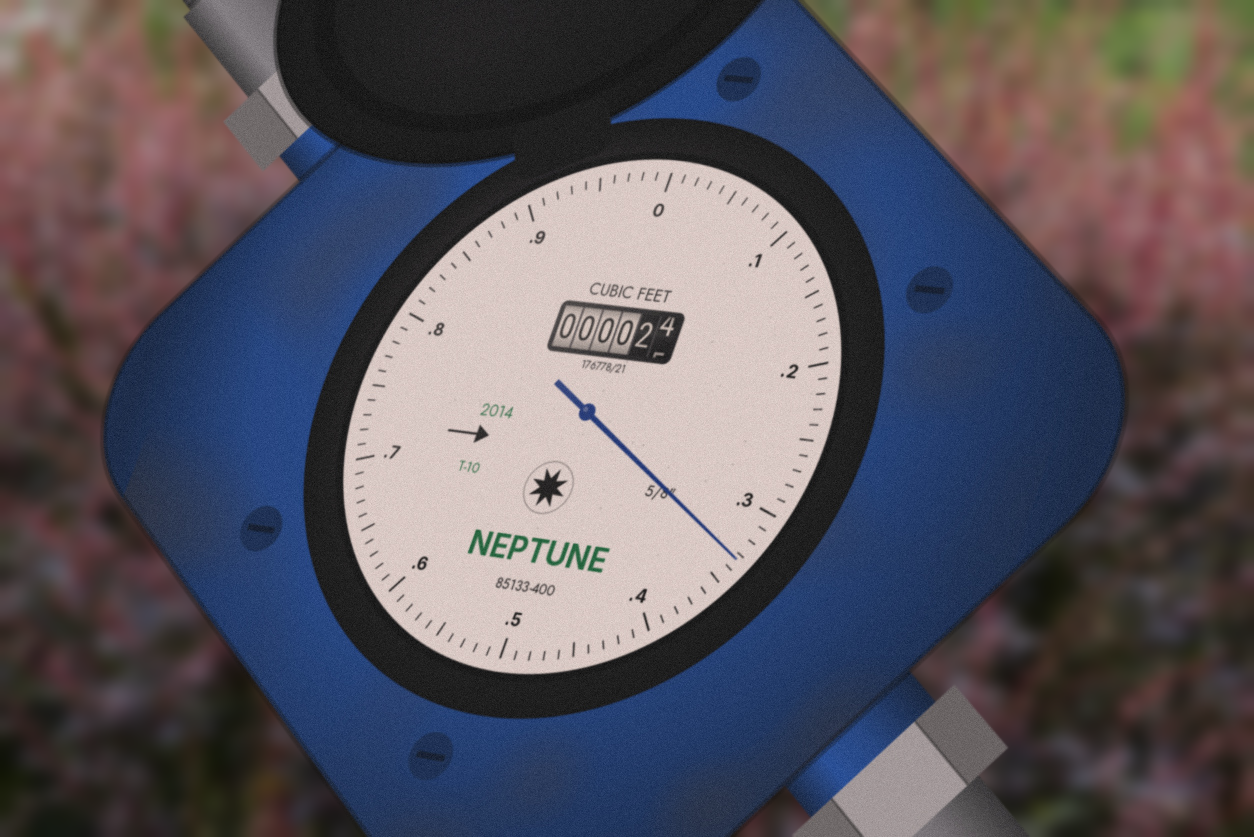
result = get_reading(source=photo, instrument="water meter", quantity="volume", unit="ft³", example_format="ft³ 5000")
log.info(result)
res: ft³ 24.33
